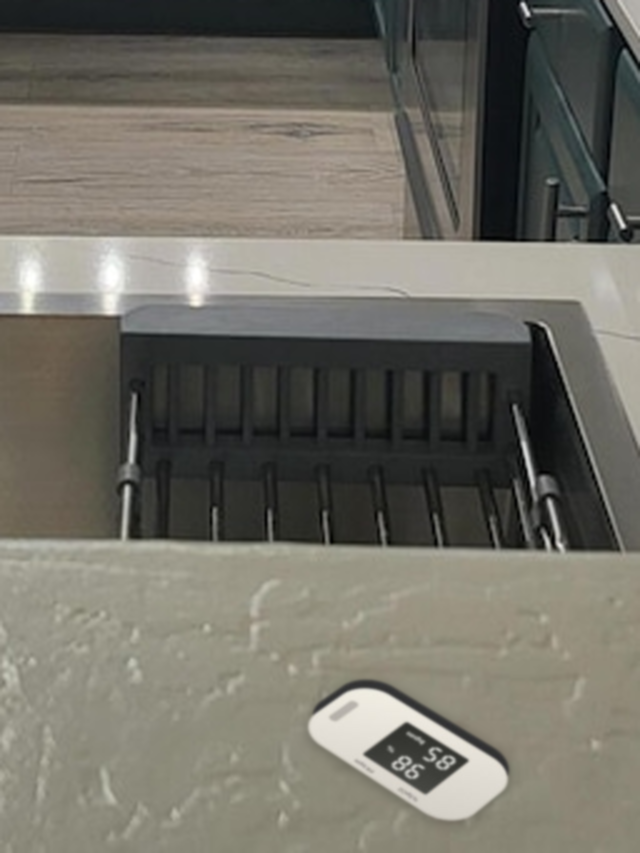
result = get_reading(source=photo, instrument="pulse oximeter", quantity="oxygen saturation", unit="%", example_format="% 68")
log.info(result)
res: % 98
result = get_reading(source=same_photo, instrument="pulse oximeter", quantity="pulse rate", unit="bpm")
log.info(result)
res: bpm 85
